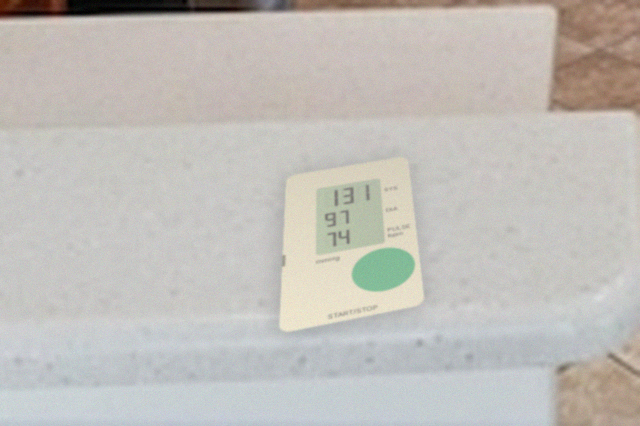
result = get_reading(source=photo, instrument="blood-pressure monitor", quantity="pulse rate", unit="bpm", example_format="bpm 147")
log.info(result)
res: bpm 74
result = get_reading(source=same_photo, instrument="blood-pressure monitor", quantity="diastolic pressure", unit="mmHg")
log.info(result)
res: mmHg 97
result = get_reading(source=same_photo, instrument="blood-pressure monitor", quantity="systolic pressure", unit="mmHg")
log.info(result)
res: mmHg 131
